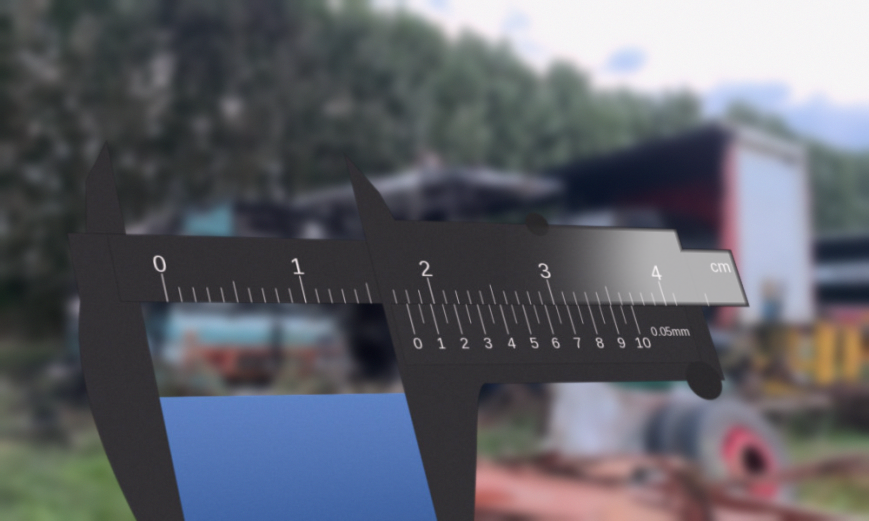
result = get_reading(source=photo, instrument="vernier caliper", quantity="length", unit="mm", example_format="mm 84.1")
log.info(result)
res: mm 17.8
